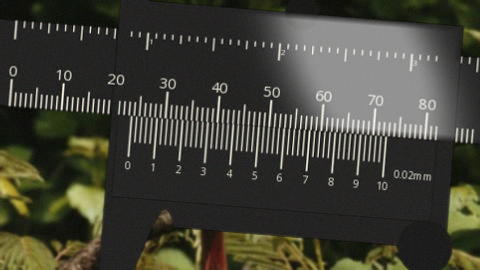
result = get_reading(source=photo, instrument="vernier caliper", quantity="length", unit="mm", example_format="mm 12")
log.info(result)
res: mm 23.5
